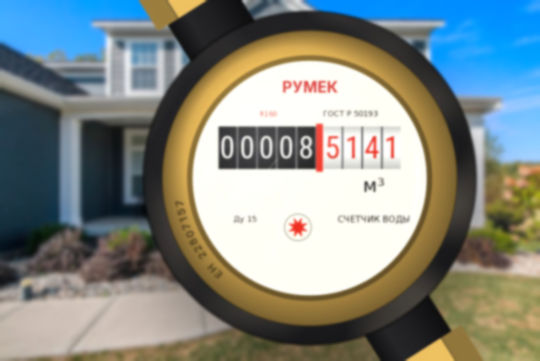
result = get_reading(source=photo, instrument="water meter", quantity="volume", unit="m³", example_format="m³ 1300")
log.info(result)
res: m³ 8.5141
